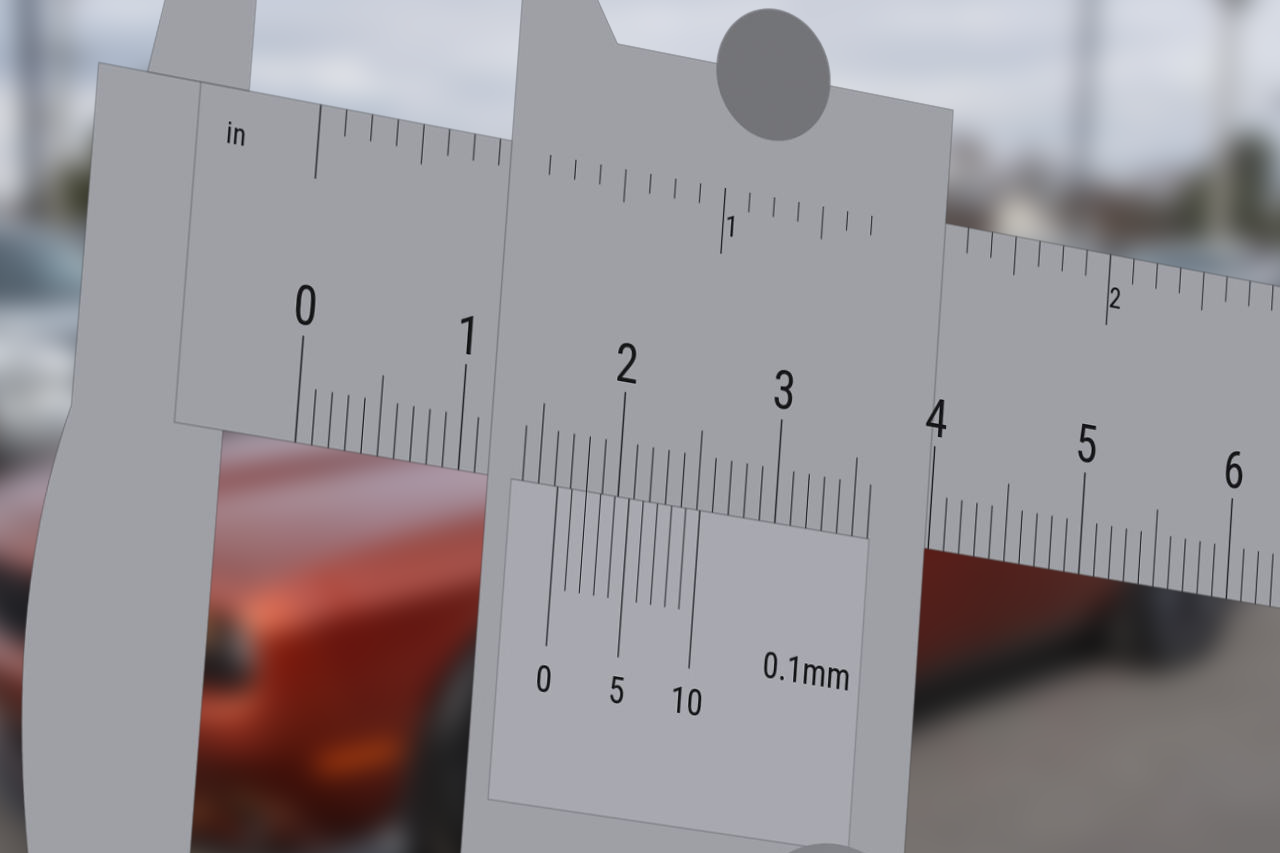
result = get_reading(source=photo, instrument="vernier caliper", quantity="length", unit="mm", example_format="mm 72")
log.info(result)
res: mm 16.2
